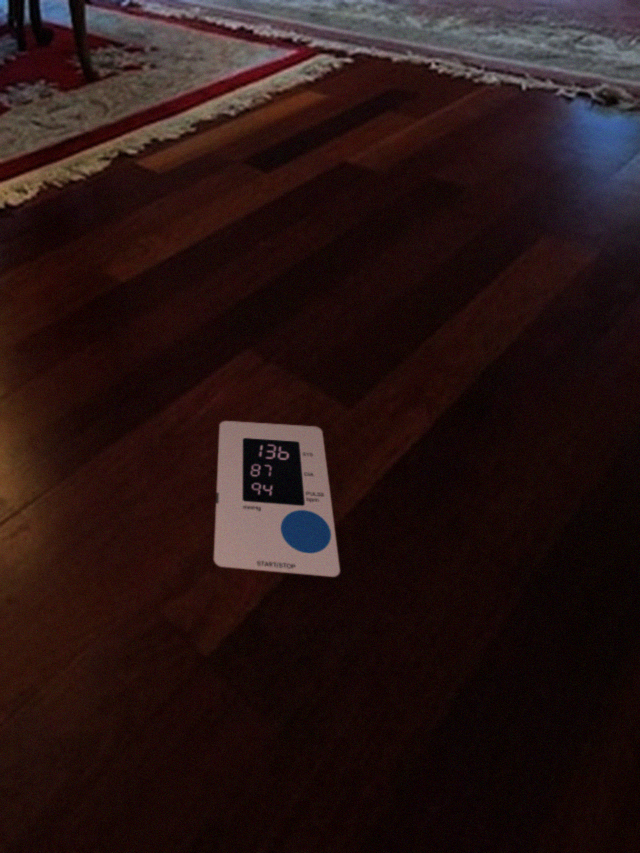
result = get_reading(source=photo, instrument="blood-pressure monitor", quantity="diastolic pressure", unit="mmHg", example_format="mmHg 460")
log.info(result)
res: mmHg 87
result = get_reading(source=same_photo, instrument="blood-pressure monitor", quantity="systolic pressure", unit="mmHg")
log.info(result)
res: mmHg 136
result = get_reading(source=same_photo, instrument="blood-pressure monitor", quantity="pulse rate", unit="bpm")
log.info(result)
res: bpm 94
